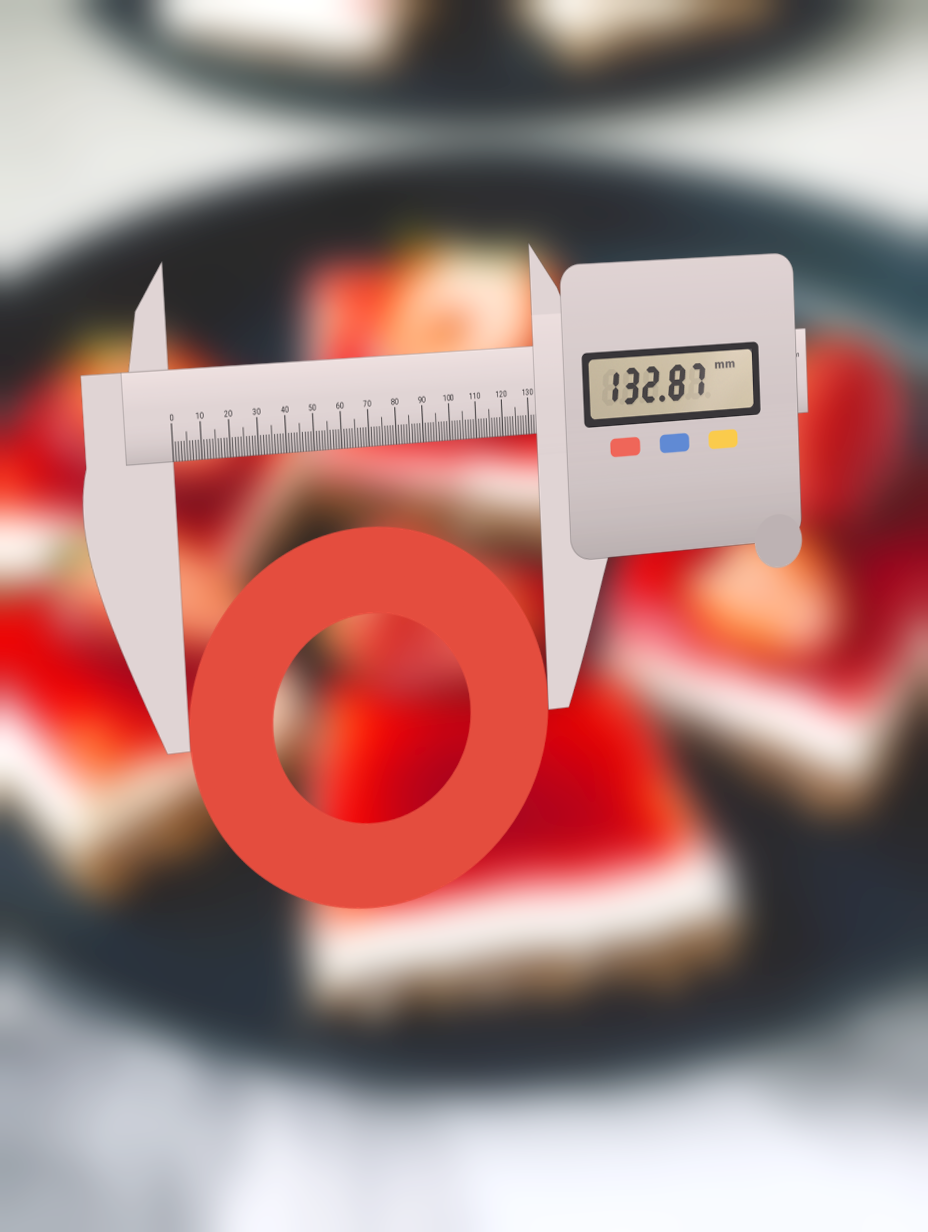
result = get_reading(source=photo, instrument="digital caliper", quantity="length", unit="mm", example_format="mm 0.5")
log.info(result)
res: mm 132.87
